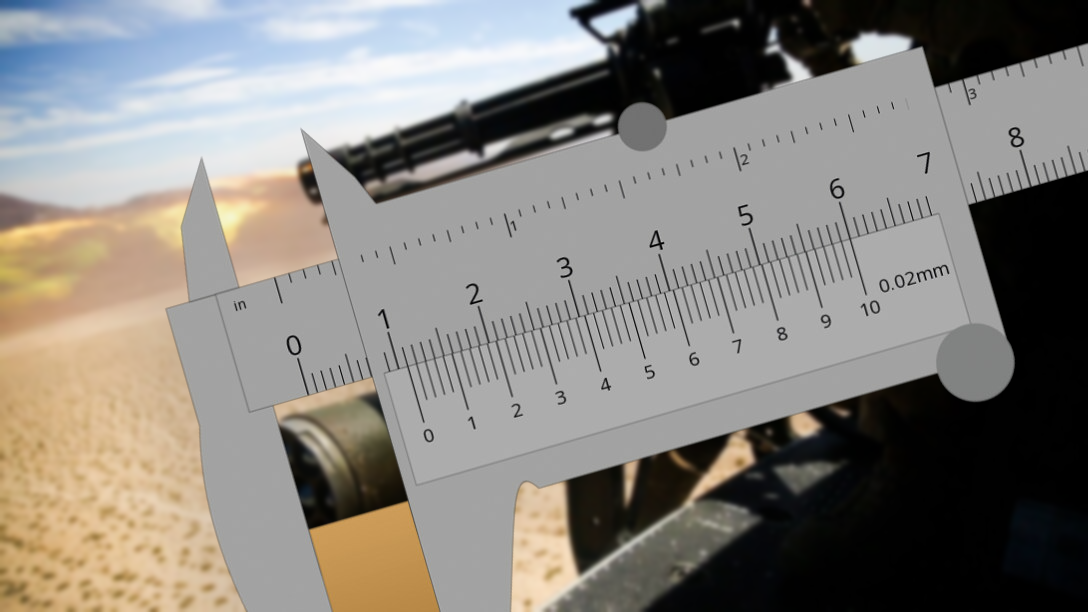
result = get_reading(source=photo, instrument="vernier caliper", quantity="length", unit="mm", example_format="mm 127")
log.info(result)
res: mm 11.0
